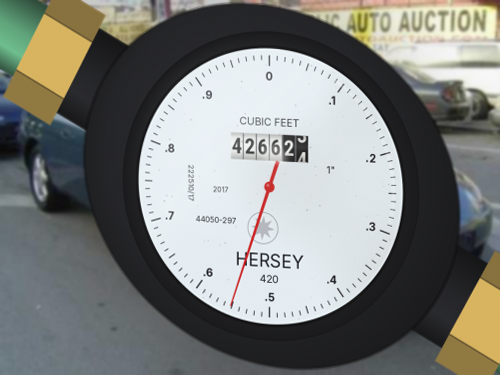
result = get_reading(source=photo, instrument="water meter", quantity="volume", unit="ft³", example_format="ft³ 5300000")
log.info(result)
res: ft³ 426623.55
